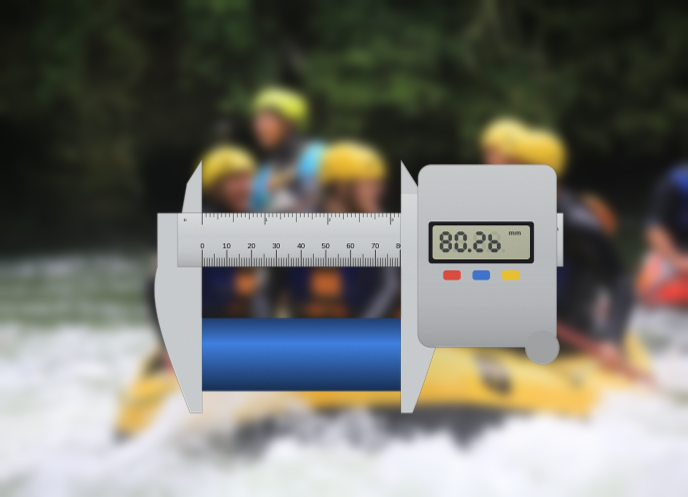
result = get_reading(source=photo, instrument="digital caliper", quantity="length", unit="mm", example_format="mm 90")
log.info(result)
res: mm 80.26
